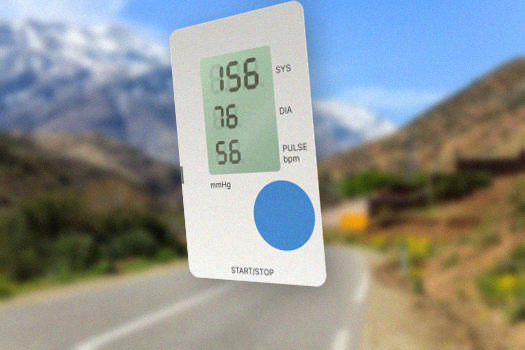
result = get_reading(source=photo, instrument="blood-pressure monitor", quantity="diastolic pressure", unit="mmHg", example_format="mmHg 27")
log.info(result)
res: mmHg 76
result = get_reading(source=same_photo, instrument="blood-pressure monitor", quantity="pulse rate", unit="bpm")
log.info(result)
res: bpm 56
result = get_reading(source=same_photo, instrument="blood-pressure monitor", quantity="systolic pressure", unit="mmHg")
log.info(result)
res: mmHg 156
